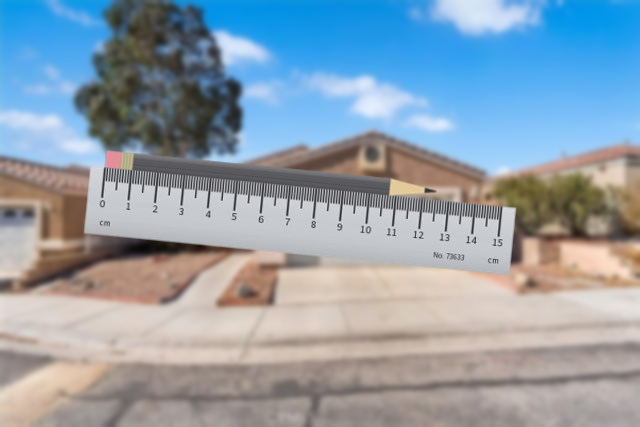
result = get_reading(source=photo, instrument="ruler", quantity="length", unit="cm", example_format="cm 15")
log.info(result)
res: cm 12.5
